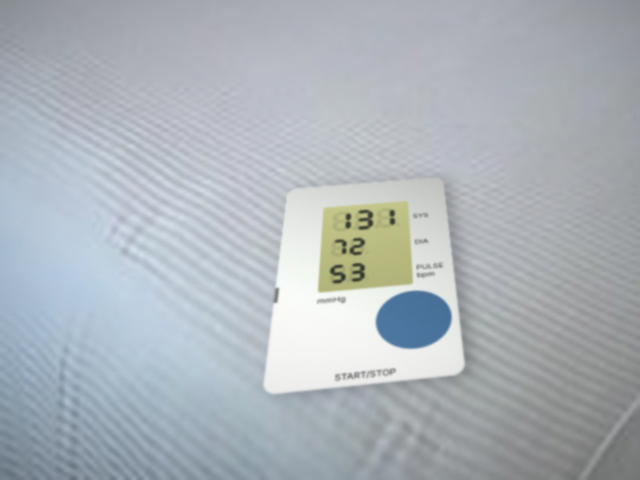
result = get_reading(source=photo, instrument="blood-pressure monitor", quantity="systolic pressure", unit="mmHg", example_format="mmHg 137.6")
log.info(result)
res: mmHg 131
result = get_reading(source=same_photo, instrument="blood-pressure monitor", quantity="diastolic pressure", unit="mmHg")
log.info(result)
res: mmHg 72
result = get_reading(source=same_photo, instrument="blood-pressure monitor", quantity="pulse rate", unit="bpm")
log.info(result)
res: bpm 53
